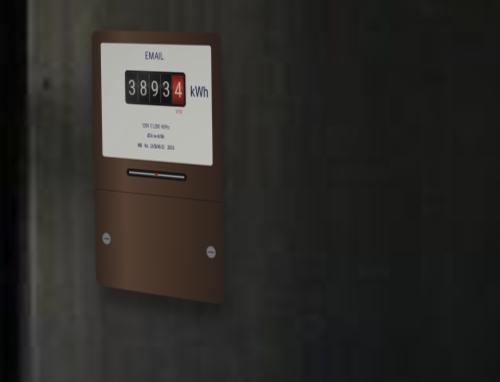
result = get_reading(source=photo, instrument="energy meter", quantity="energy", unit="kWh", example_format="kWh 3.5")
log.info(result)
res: kWh 3893.4
